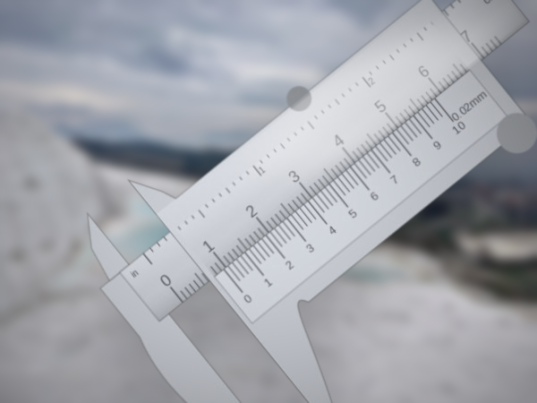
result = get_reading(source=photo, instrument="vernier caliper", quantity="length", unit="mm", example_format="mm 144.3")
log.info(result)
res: mm 9.5
